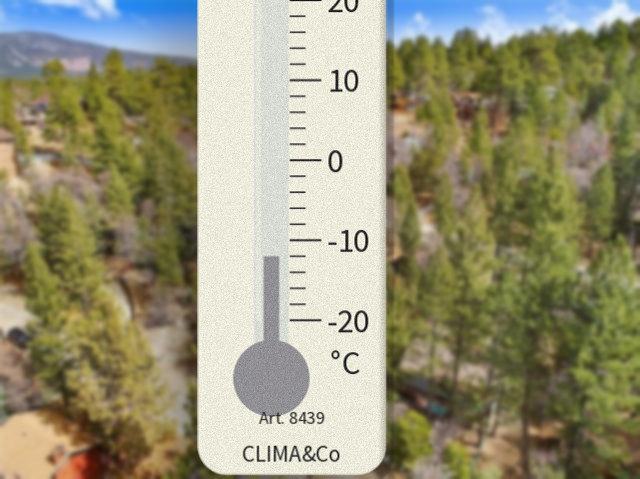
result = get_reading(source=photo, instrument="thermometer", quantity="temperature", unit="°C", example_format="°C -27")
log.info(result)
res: °C -12
